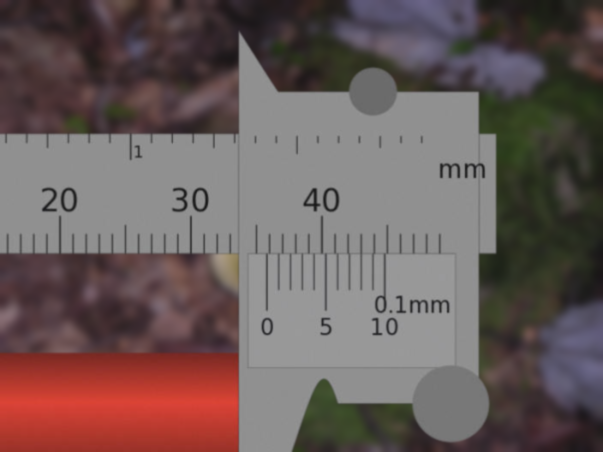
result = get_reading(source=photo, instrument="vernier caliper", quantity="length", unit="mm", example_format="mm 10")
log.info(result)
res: mm 35.8
